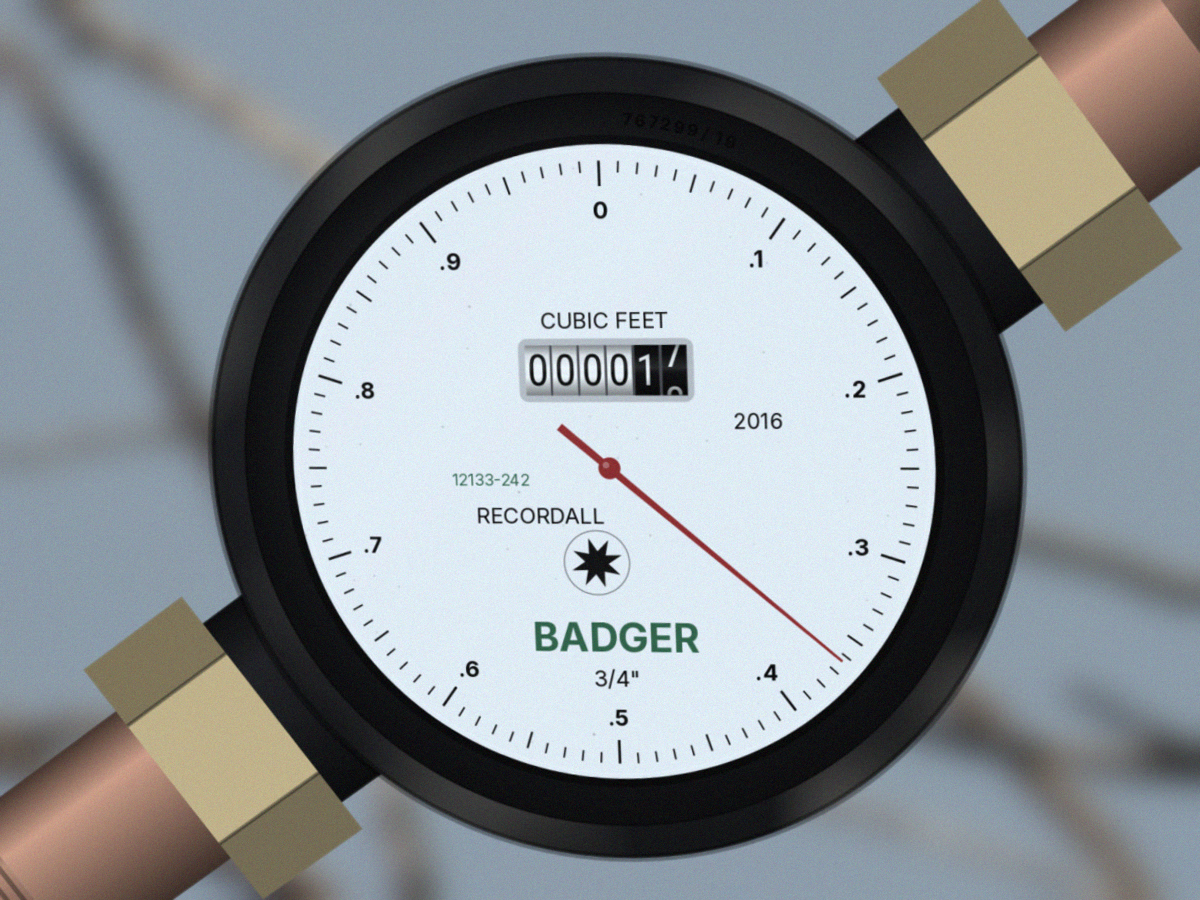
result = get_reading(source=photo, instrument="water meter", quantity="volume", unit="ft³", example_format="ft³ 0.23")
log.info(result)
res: ft³ 17.36
